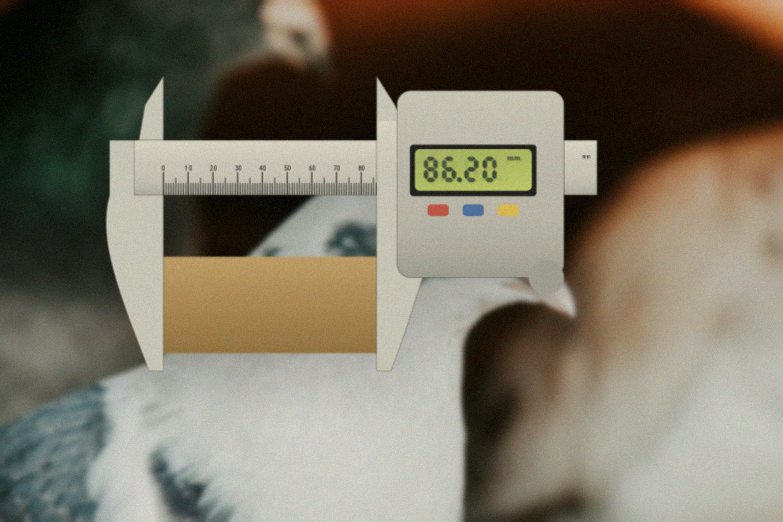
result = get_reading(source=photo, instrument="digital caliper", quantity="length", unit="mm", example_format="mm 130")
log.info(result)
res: mm 86.20
